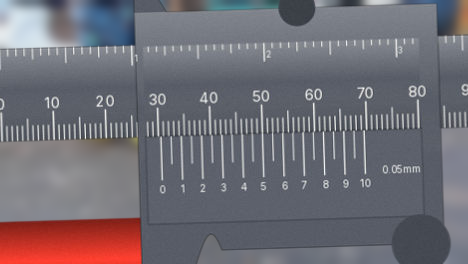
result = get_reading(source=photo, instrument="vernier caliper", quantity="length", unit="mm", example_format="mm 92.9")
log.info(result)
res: mm 30.5
